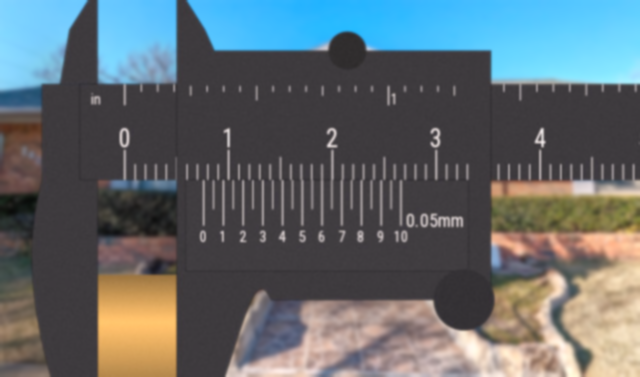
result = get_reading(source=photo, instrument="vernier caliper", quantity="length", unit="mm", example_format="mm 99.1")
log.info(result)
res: mm 7.6
